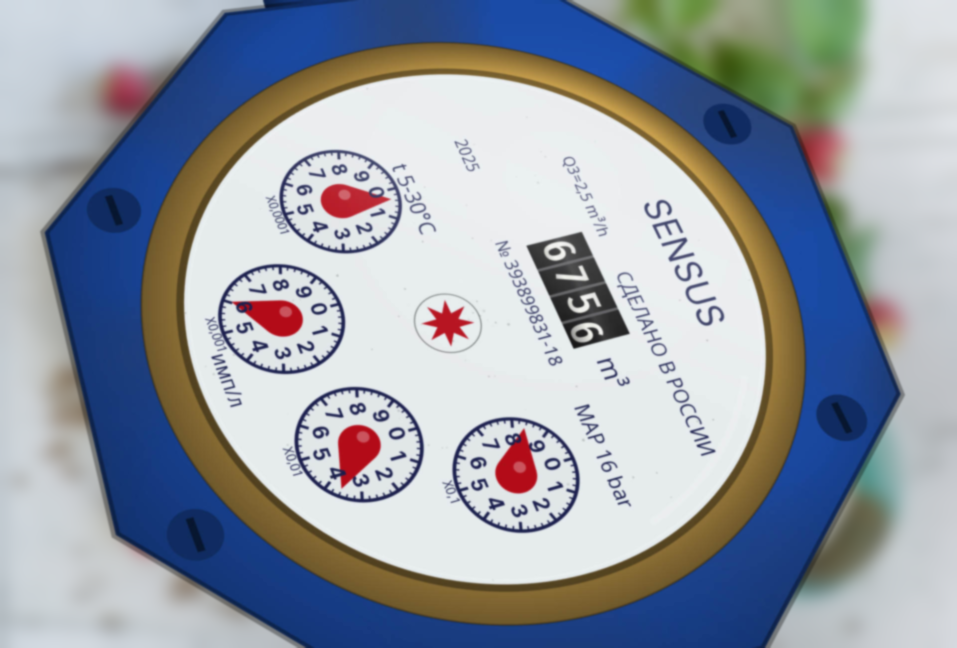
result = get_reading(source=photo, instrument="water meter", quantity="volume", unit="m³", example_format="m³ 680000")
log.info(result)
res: m³ 6755.8360
